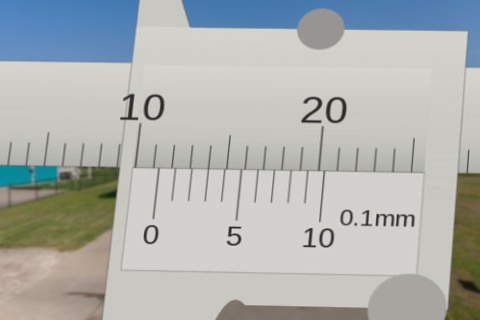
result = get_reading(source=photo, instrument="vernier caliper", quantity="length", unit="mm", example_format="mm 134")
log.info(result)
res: mm 11.3
